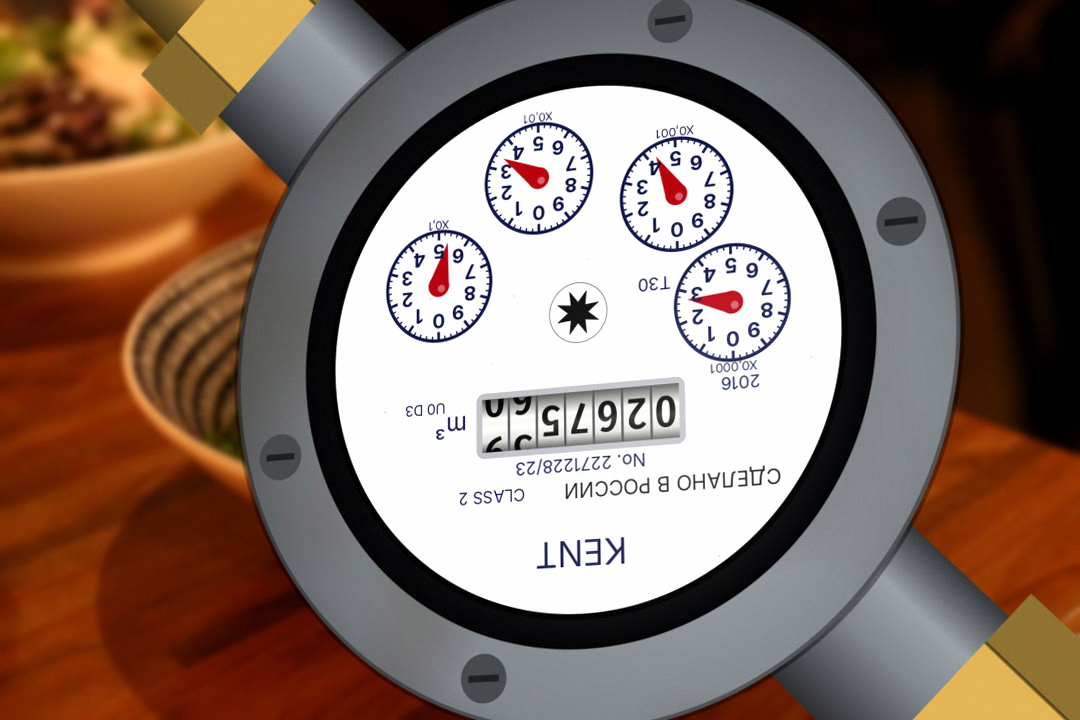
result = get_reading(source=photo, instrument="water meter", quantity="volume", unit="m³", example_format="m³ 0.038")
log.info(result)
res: m³ 267559.5342
